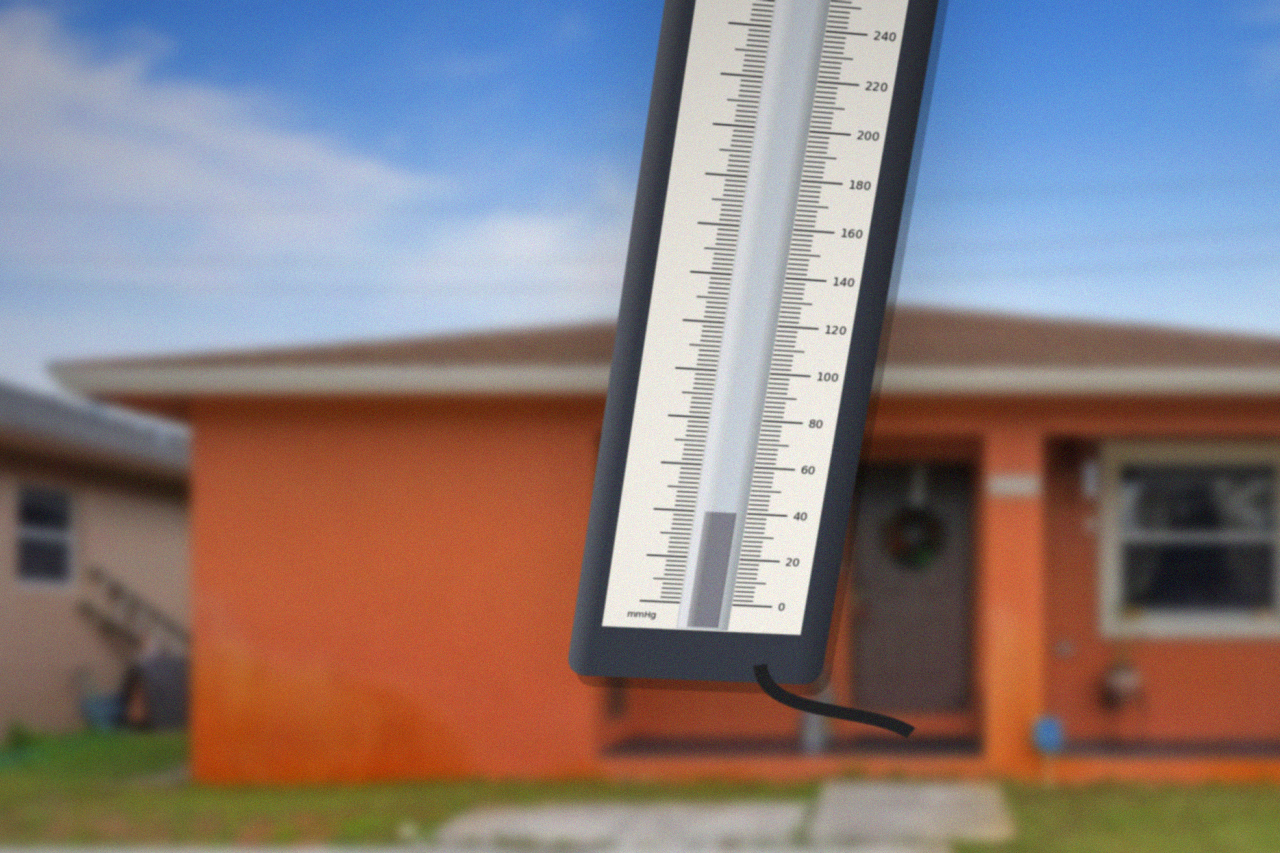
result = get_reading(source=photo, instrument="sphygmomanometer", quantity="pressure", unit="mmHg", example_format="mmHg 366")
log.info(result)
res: mmHg 40
